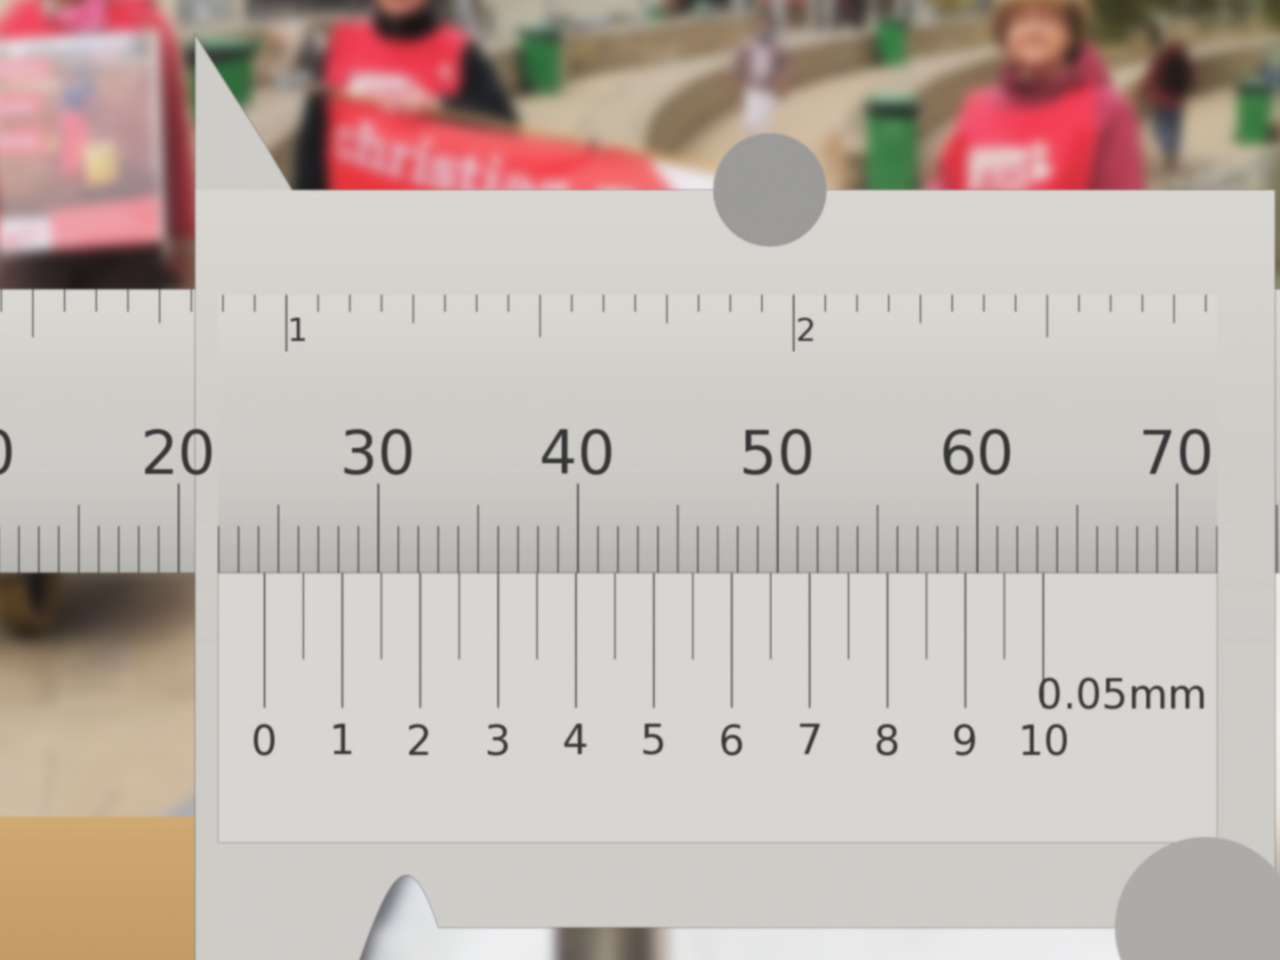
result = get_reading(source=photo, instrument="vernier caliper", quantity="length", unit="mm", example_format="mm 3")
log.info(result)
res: mm 24.3
